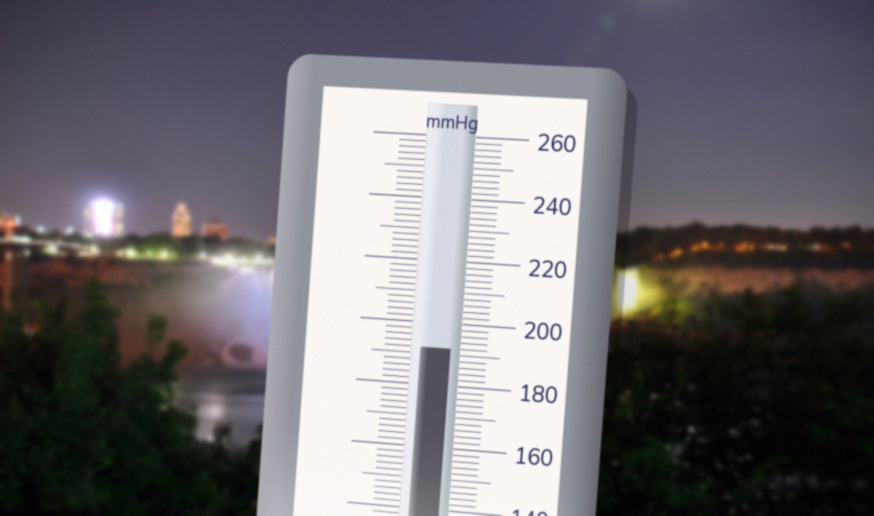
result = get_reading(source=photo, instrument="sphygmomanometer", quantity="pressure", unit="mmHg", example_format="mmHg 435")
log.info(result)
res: mmHg 192
